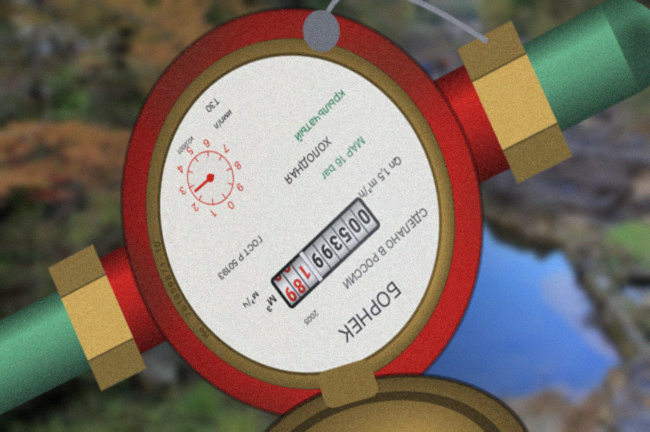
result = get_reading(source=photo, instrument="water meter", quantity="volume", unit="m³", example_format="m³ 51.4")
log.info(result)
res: m³ 5399.1892
